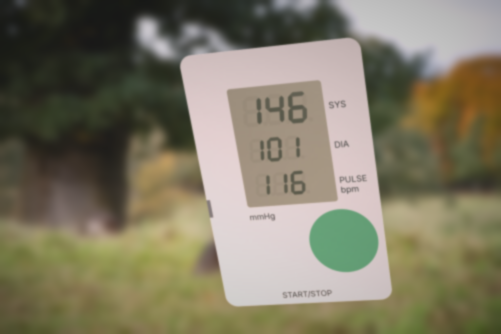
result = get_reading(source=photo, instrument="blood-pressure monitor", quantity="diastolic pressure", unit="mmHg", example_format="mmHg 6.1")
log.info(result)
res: mmHg 101
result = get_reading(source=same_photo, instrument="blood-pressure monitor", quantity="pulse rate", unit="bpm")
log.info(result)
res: bpm 116
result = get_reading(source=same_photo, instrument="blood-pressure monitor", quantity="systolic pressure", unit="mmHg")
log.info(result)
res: mmHg 146
